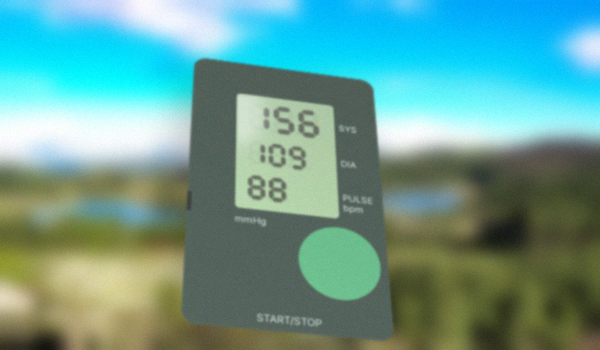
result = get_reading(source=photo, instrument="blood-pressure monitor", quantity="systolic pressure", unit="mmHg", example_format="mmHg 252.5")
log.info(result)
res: mmHg 156
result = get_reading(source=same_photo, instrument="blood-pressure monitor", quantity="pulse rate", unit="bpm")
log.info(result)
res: bpm 88
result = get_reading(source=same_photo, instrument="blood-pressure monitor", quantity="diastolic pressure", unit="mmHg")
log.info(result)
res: mmHg 109
